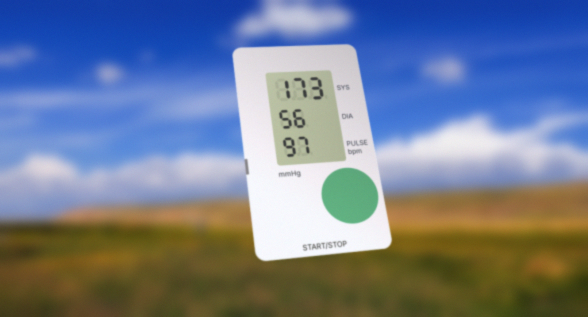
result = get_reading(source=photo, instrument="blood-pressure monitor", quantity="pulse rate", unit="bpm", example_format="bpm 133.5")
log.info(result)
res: bpm 97
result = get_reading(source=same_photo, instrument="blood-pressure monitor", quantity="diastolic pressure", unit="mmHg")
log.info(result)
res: mmHg 56
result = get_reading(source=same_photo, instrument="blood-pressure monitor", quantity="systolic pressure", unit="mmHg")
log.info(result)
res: mmHg 173
